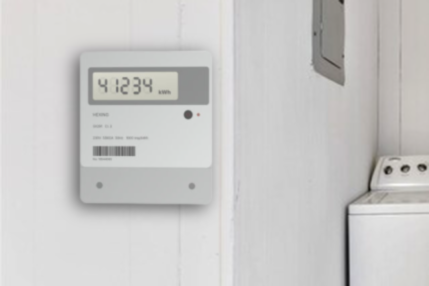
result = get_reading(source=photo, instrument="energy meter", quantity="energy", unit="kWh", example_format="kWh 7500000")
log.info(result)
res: kWh 41234
